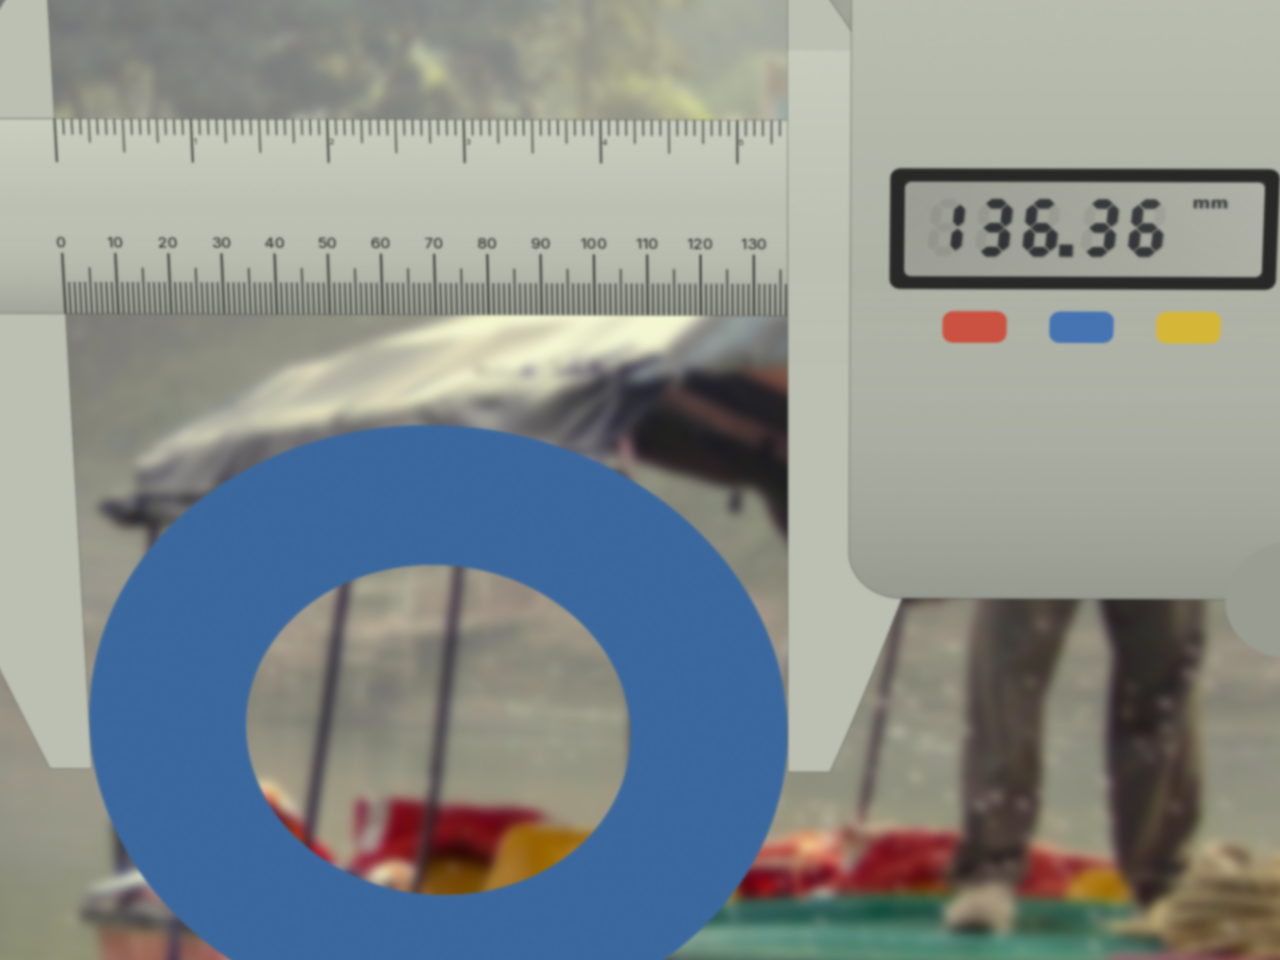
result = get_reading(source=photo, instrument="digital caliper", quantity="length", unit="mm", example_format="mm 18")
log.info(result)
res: mm 136.36
